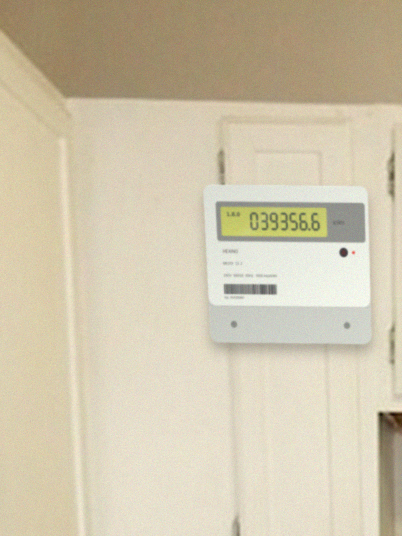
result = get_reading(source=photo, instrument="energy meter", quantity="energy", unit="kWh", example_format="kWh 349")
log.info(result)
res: kWh 39356.6
